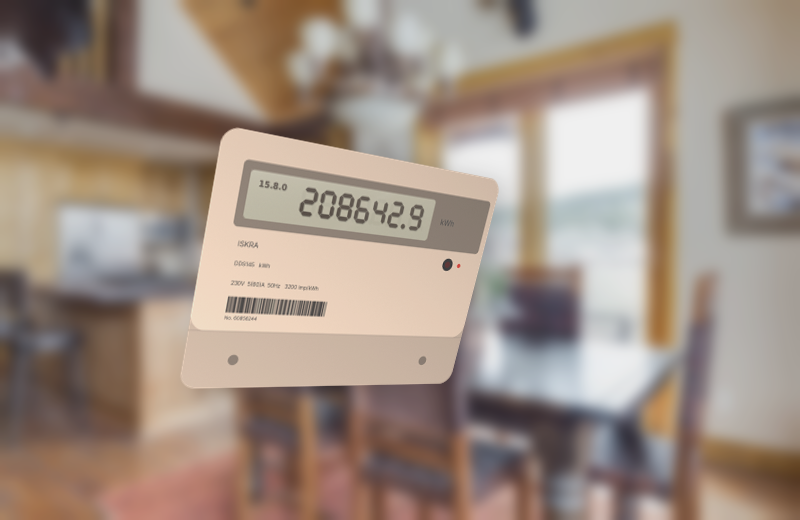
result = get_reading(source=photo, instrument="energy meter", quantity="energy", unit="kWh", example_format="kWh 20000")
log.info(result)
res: kWh 208642.9
